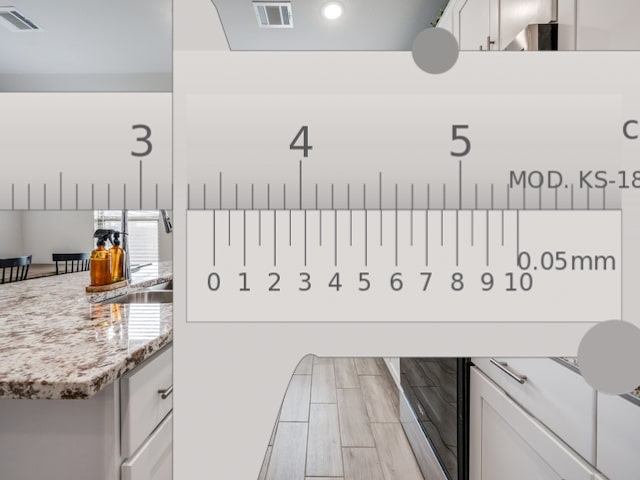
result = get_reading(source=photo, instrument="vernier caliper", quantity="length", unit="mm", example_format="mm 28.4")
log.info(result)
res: mm 34.6
